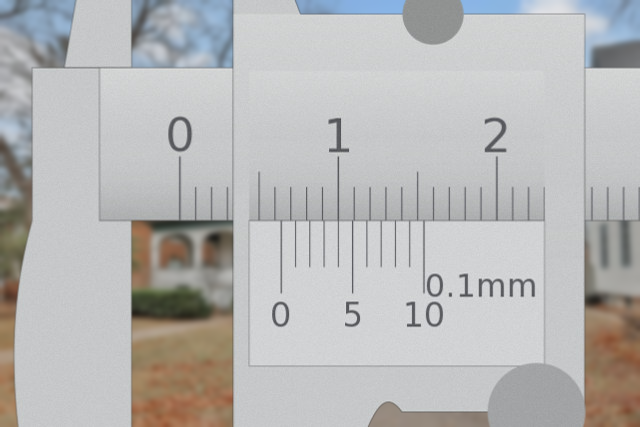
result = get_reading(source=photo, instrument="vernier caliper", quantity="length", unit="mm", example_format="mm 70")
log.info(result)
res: mm 6.4
